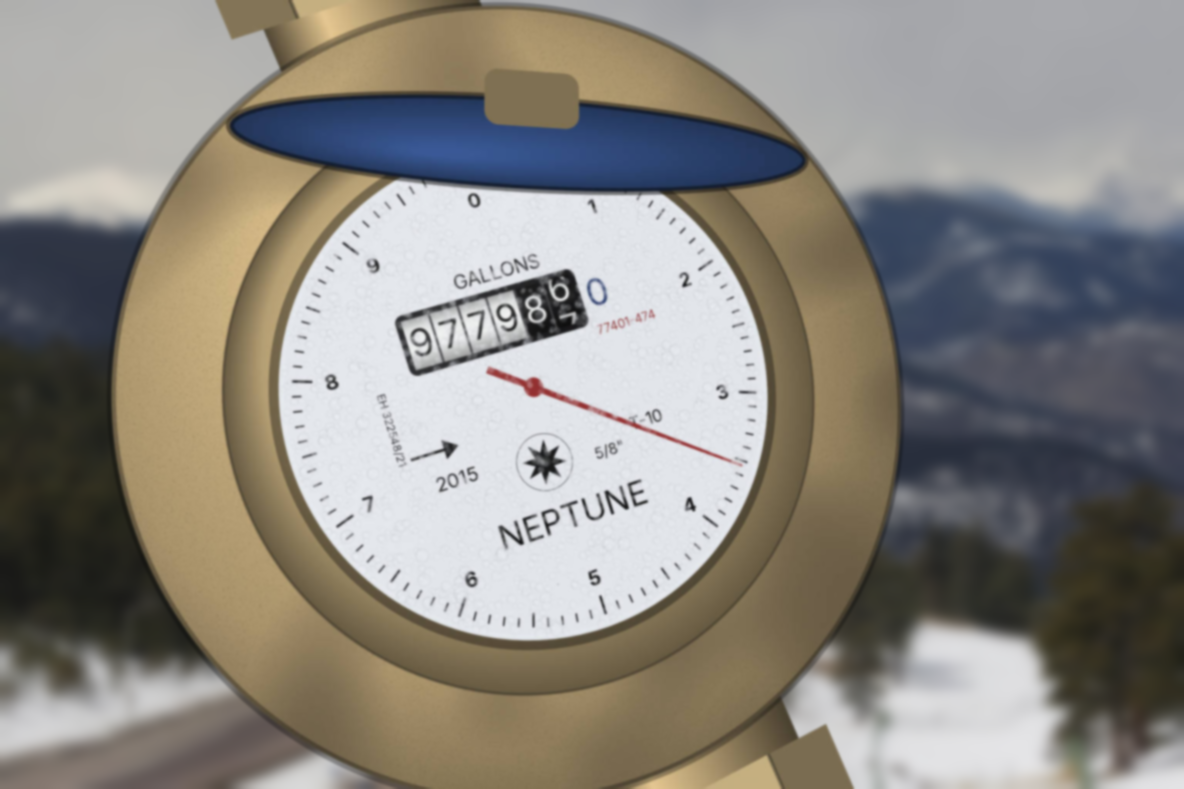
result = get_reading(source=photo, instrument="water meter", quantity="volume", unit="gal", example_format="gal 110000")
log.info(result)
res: gal 9779863.5
